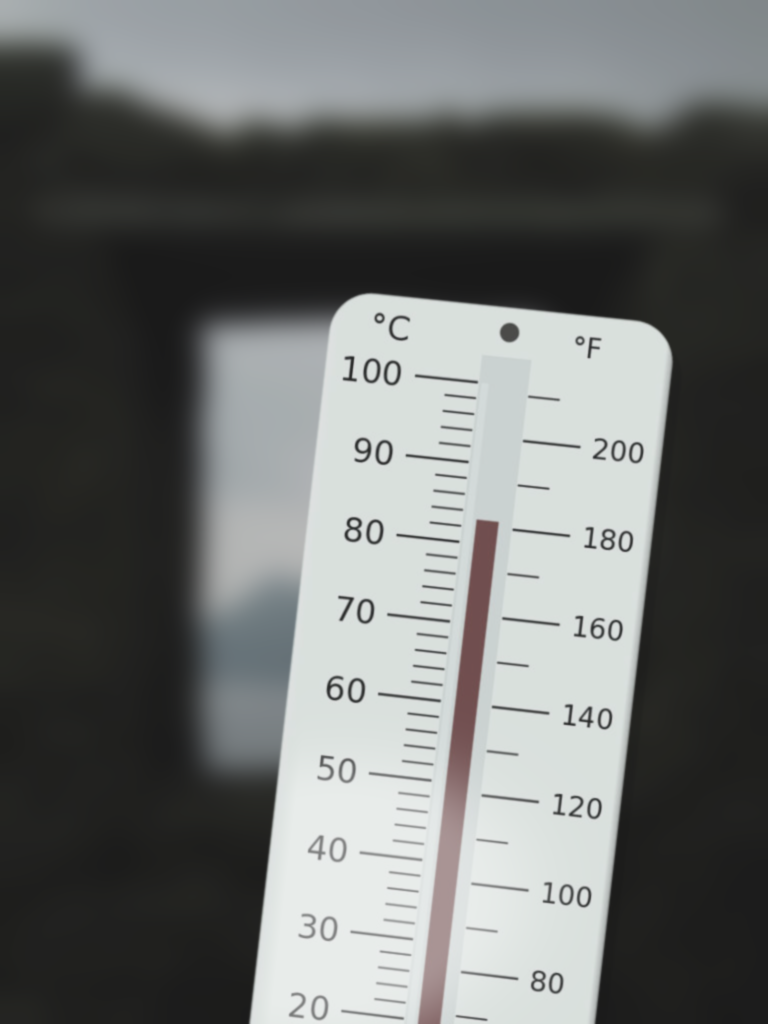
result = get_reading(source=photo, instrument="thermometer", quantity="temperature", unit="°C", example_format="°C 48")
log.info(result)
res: °C 83
